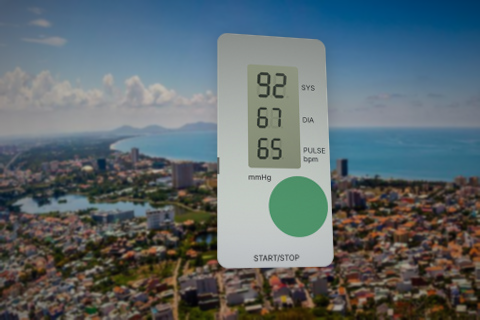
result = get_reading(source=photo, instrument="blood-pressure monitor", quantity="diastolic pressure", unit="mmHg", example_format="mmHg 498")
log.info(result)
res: mmHg 67
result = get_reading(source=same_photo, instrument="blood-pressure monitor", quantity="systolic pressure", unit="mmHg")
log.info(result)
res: mmHg 92
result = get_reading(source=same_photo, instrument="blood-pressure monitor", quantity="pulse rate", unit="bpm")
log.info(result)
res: bpm 65
